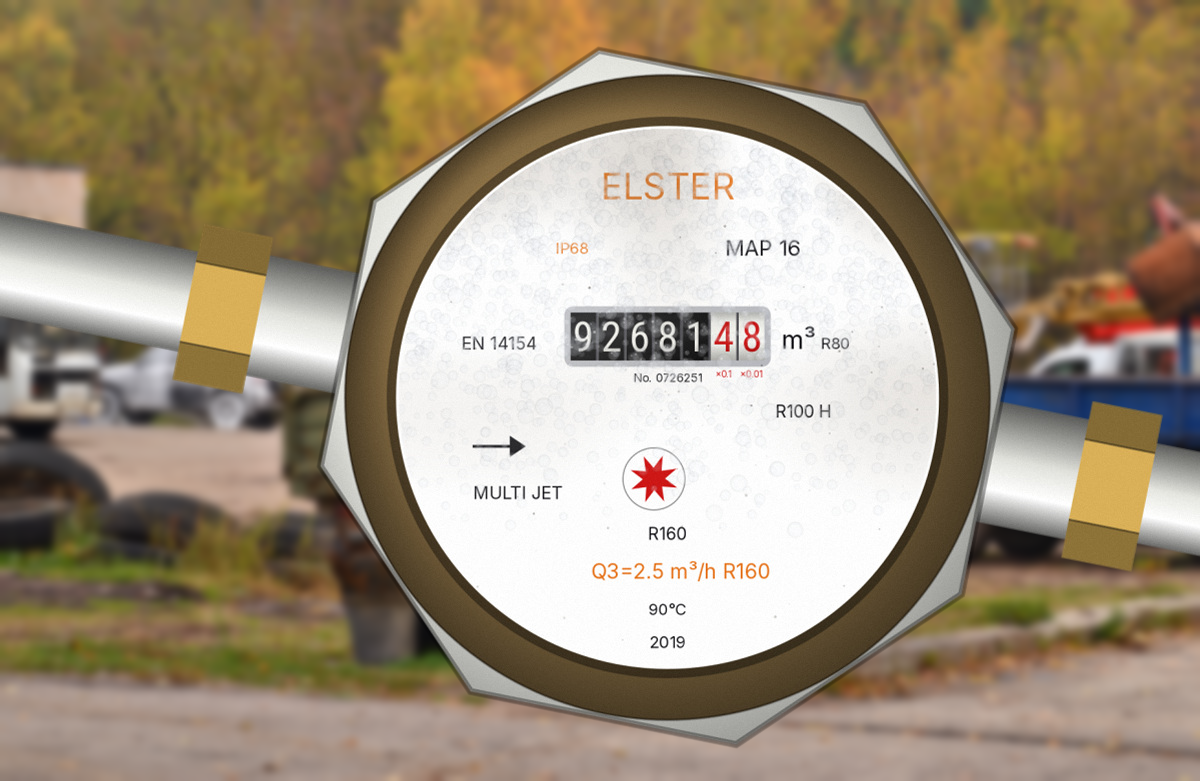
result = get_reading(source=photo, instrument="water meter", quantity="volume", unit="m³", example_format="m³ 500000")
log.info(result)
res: m³ 92681.48
